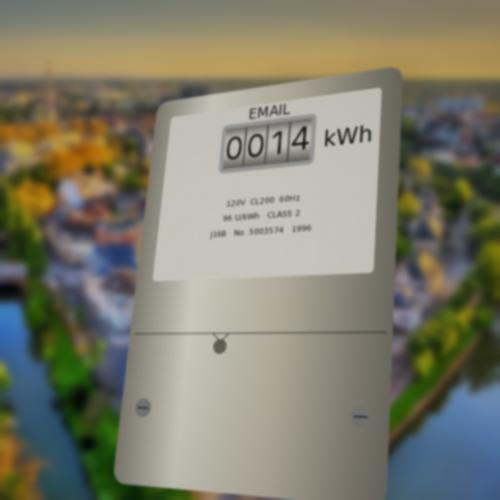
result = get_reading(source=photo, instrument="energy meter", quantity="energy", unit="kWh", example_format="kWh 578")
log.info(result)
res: kWh 14
